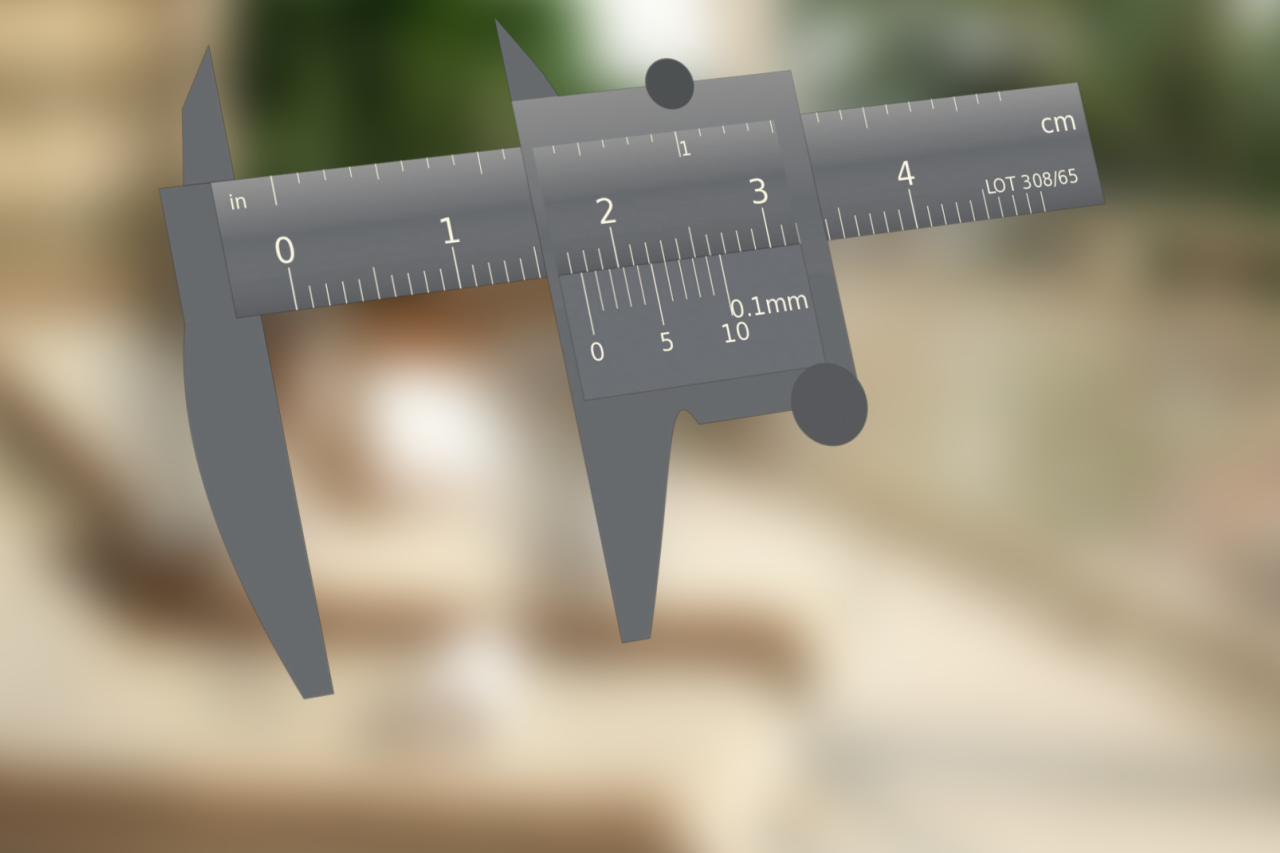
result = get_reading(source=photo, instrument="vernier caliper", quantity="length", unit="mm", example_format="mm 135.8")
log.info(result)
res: mm 17.6
